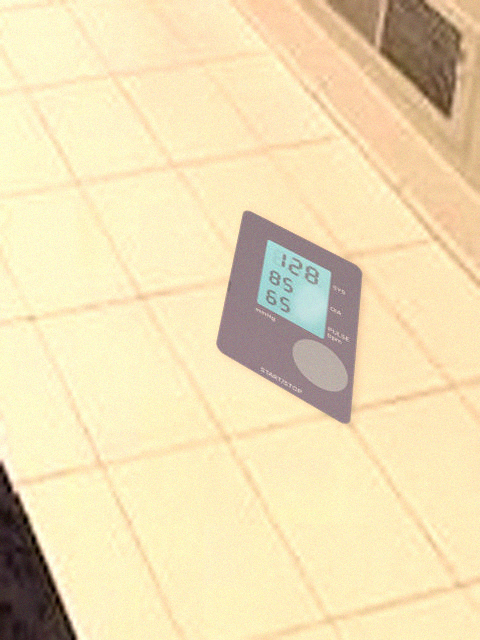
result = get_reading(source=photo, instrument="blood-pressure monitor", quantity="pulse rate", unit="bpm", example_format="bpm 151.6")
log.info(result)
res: bpm 65
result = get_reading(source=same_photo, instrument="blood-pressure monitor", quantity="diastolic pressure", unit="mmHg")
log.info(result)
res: mmHg 85
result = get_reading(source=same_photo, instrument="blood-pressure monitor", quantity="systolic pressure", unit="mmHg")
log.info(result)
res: mmHg 128
